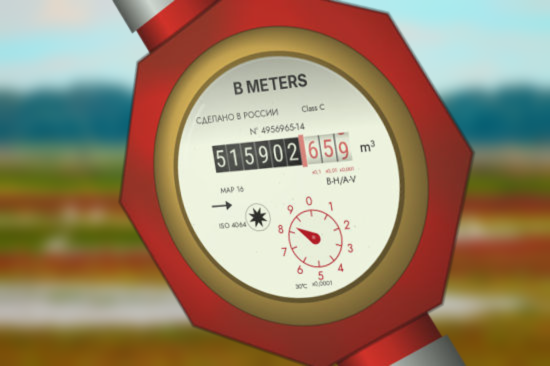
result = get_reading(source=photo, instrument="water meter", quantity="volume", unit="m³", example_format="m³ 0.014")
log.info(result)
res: m³ 515902.6588
